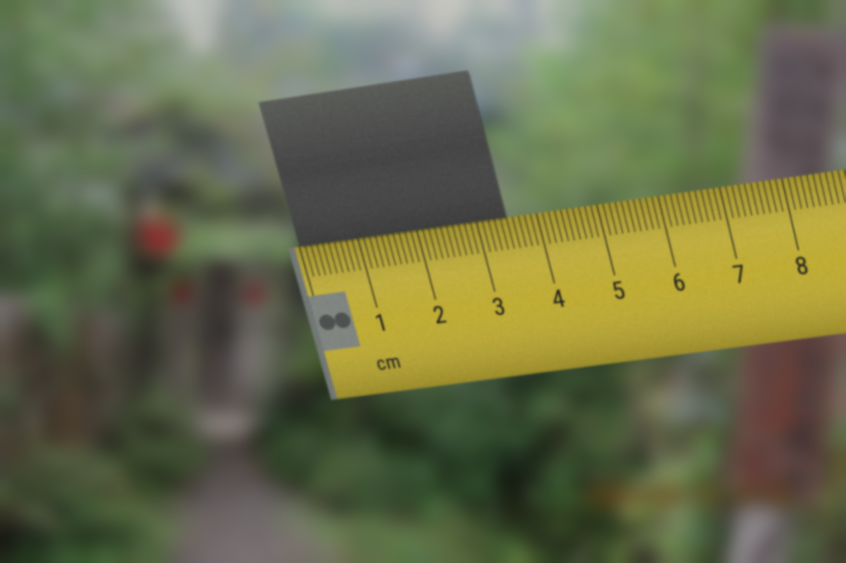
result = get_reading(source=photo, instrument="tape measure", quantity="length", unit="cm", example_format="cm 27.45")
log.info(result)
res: cm 3.5
